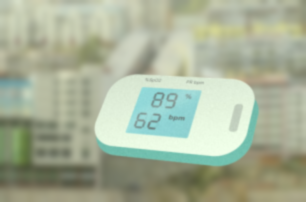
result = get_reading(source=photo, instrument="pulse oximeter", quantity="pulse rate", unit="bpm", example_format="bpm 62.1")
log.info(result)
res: bpm 62
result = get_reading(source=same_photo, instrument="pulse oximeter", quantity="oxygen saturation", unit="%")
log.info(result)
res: % 89
